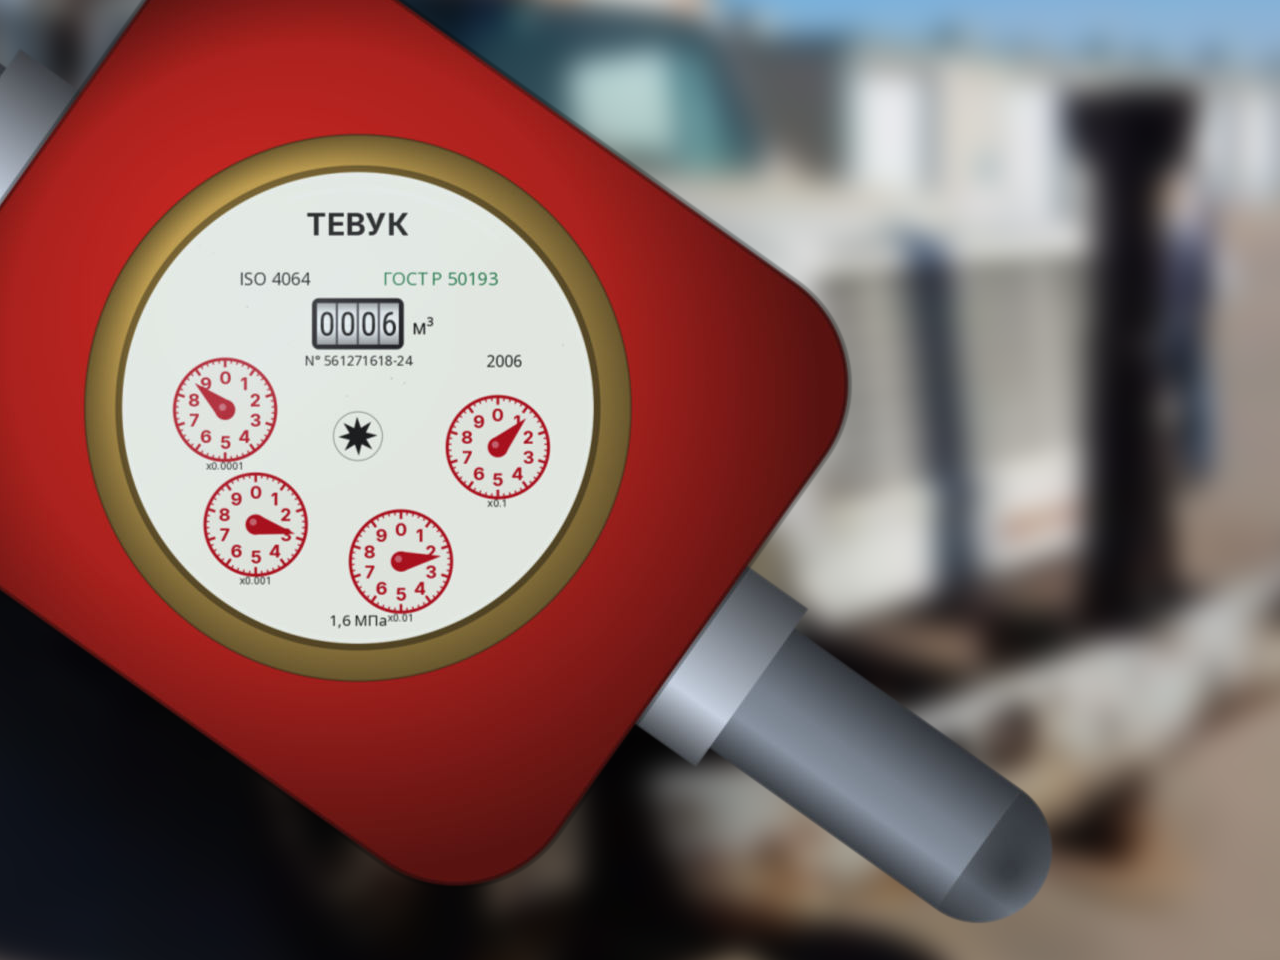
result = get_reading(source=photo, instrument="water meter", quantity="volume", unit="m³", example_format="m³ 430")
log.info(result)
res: m³ 6.1228
